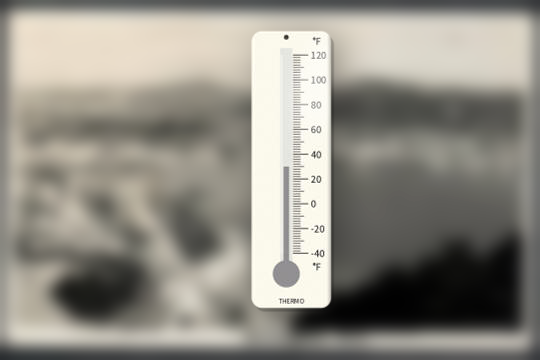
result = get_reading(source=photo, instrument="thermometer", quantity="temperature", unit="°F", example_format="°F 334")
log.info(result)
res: °F 30
